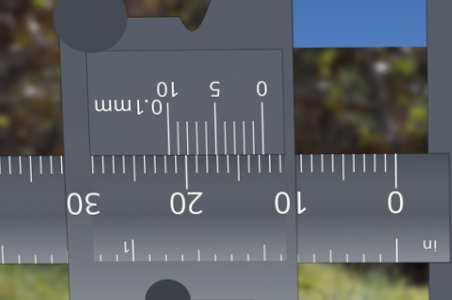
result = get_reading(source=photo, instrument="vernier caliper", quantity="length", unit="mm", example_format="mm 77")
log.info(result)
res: mm 12.6
